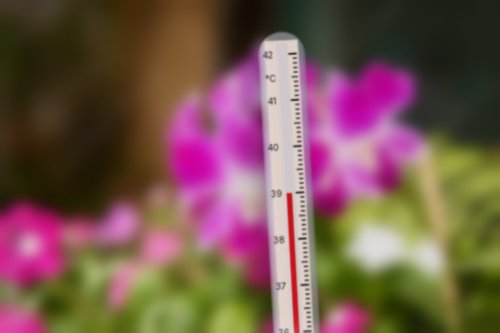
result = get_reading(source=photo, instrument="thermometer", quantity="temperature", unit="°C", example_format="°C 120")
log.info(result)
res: °C 39
